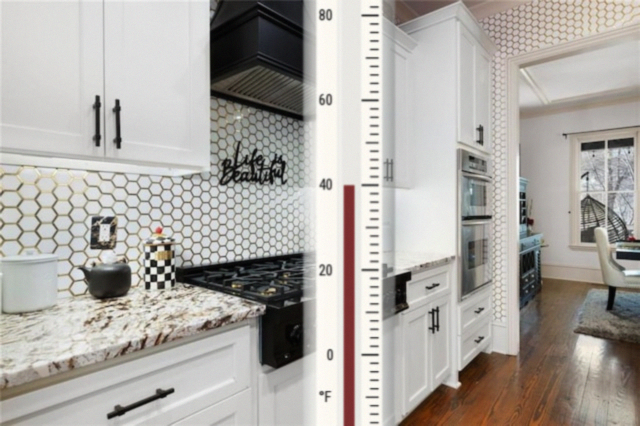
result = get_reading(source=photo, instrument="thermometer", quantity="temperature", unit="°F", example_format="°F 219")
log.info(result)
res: °F 40
